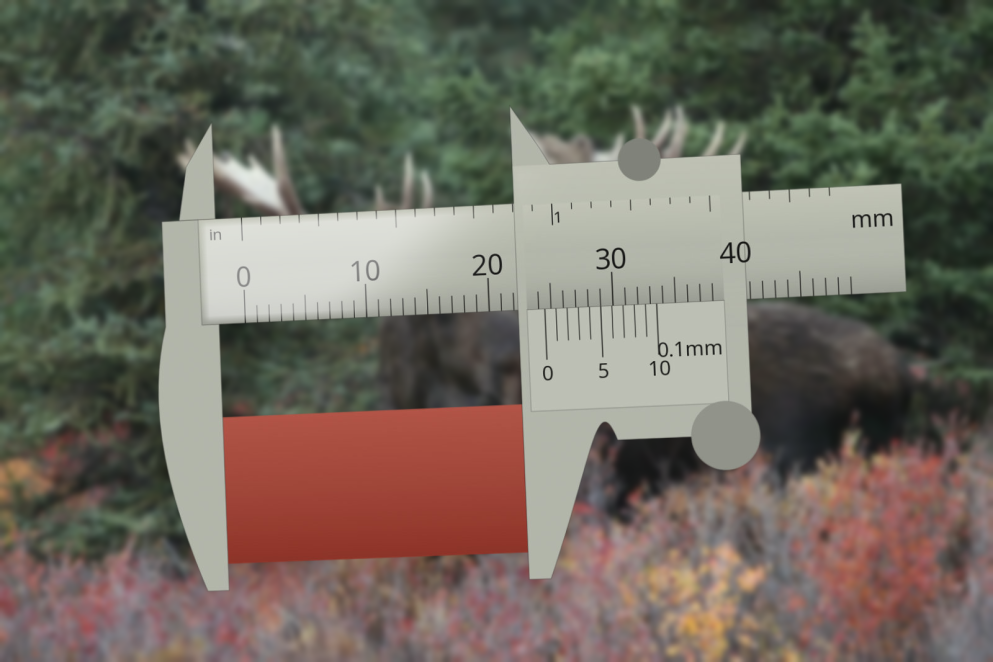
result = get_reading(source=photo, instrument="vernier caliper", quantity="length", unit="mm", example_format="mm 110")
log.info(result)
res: mm 24.5
